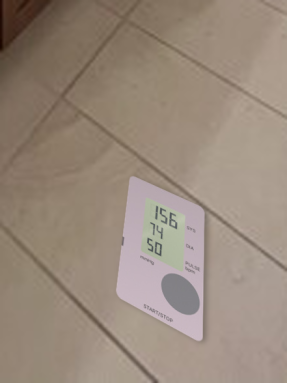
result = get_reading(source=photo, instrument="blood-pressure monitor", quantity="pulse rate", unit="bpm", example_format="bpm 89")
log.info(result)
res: bpm 50
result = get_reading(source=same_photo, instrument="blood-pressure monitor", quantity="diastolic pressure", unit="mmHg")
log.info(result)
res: mmHg 74
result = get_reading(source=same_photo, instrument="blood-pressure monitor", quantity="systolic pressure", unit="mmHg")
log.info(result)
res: mmHg 156
